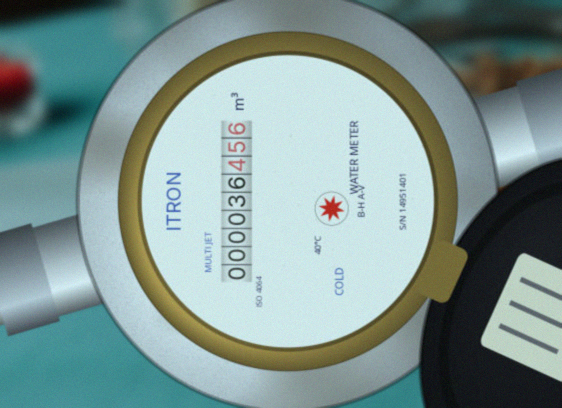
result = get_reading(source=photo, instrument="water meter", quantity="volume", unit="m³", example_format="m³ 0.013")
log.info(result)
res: m³ 36.456
